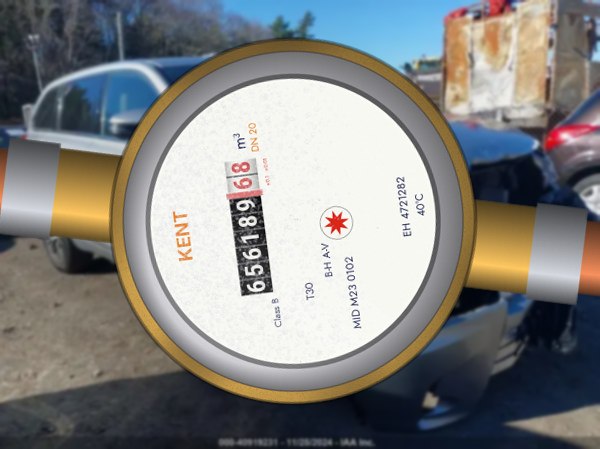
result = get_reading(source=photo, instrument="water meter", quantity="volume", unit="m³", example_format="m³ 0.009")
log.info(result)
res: m³ 656189.68
